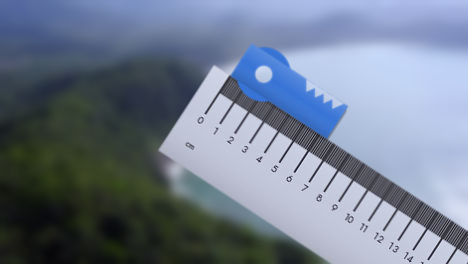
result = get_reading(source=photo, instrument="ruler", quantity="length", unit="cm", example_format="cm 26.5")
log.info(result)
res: cm 6.5
